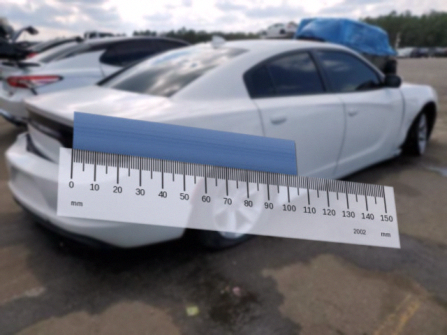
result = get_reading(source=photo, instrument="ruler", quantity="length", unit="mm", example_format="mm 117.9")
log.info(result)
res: mm 105
